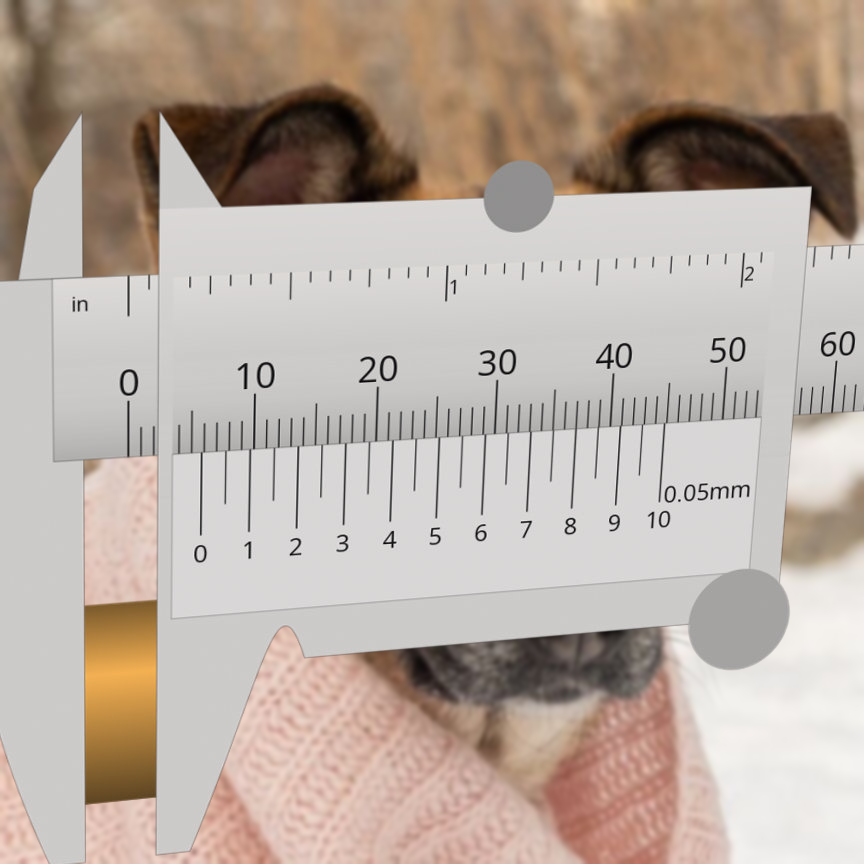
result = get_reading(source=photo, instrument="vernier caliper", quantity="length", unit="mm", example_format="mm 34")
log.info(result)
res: mm 5.8
